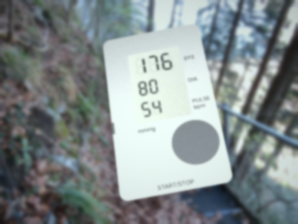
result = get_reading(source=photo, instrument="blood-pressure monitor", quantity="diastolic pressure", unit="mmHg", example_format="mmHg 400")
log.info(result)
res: mmHg 80
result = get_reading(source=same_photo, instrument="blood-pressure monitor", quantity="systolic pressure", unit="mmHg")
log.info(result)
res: mmHg 176
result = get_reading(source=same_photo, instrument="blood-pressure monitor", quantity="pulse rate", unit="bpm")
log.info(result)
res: bpm 54
